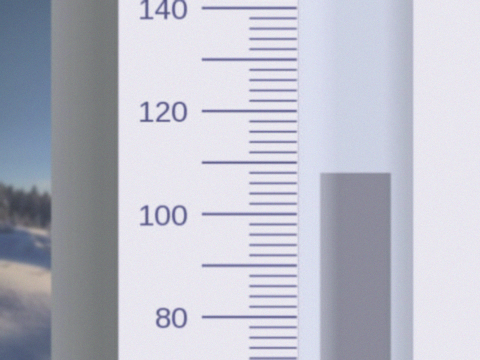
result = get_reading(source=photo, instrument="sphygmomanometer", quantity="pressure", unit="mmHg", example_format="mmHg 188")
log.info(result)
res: mmHg 108
